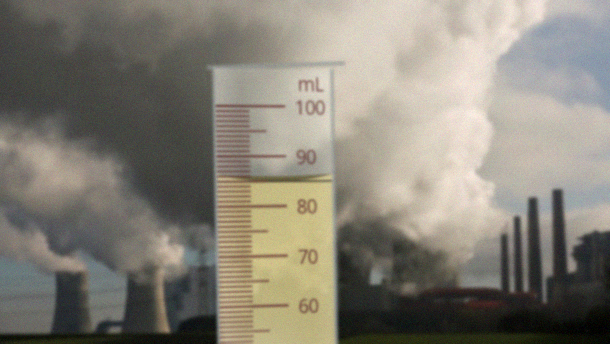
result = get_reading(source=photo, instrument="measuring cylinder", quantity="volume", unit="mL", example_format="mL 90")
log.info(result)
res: mL 85
